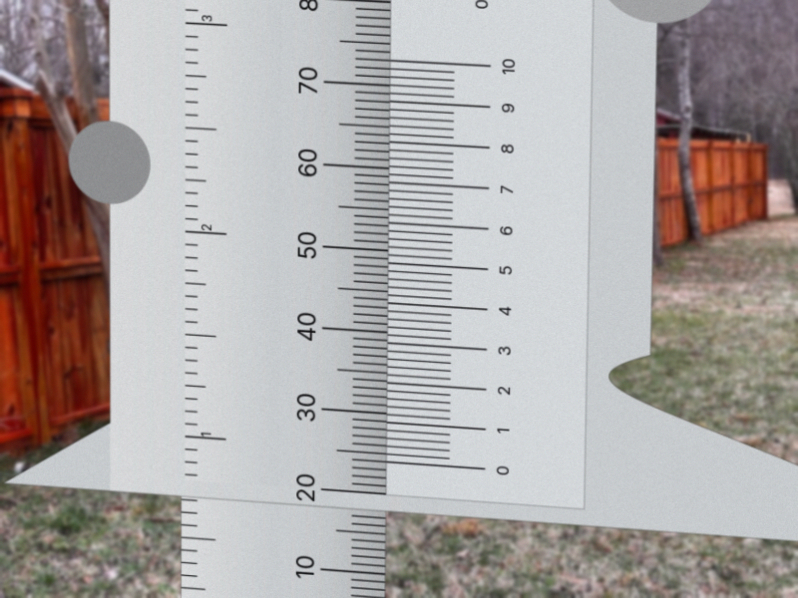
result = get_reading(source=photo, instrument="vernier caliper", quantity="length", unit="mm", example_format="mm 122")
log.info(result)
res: mm 24.0
